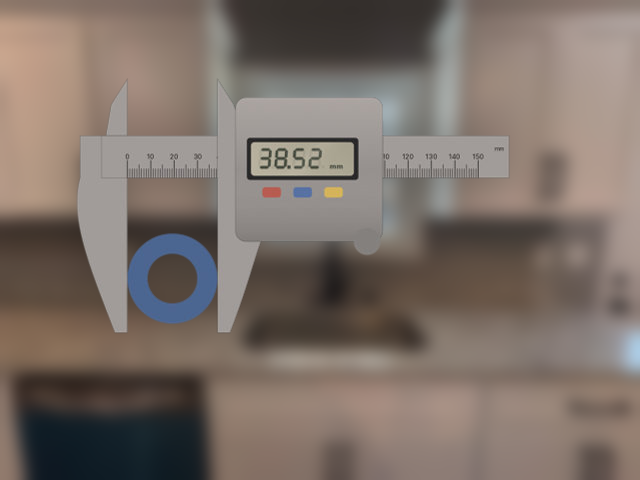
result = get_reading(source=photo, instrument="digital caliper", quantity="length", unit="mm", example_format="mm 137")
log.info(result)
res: mm 38.52
